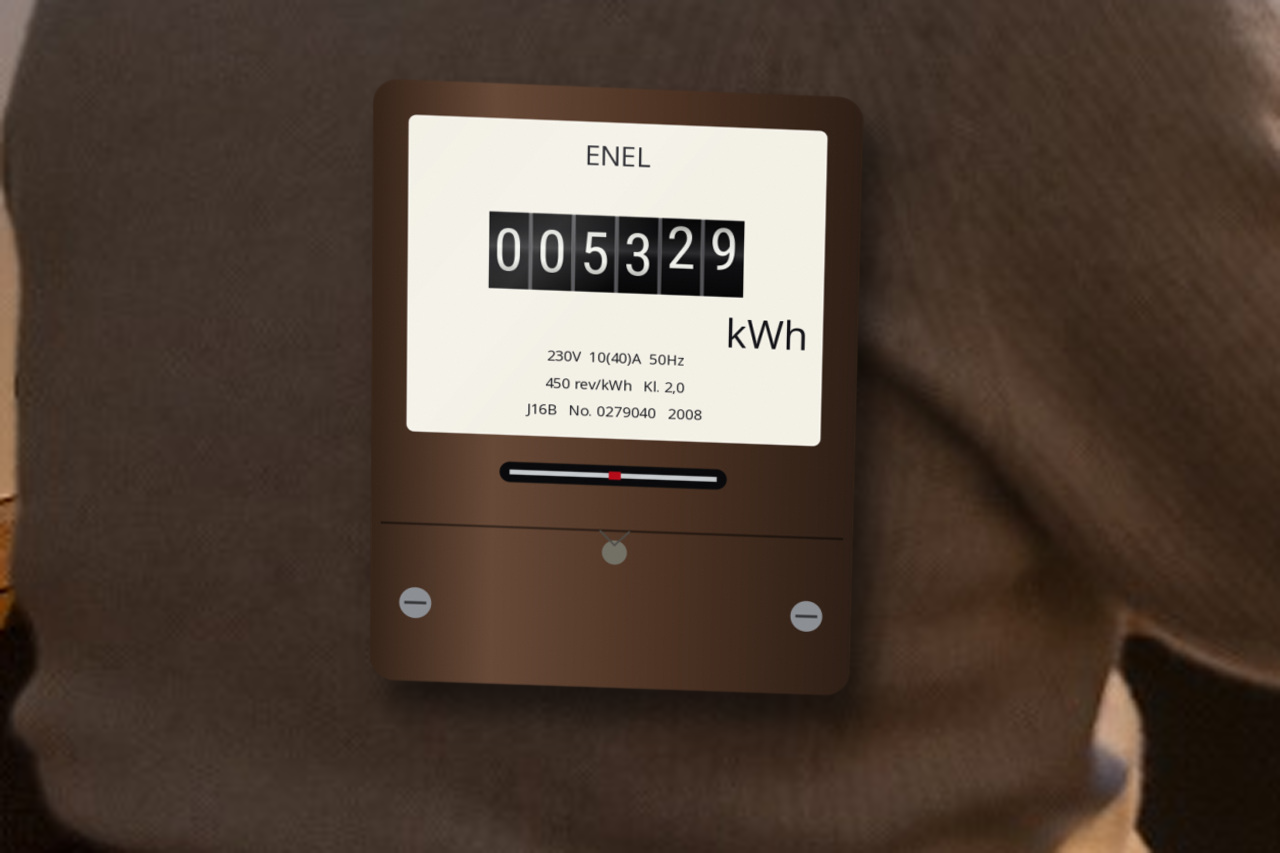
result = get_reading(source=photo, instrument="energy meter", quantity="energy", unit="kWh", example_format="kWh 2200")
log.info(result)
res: kWh 5329
